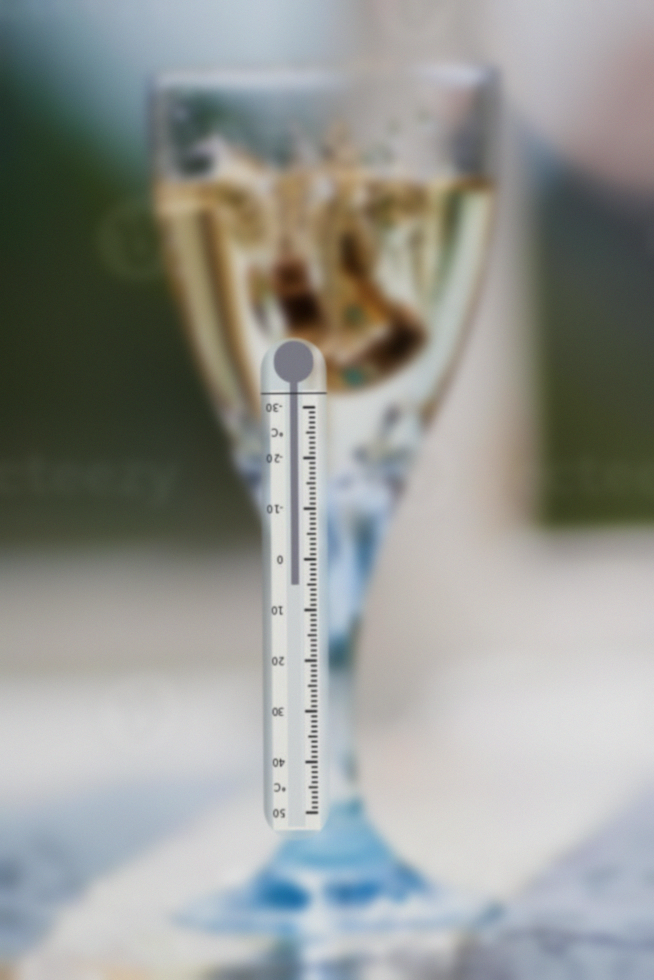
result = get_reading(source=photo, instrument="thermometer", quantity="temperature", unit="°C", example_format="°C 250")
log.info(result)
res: °C 5
